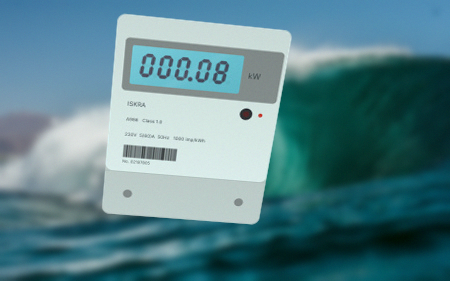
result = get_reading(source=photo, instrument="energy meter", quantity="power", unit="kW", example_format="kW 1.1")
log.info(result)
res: kW 0.08
